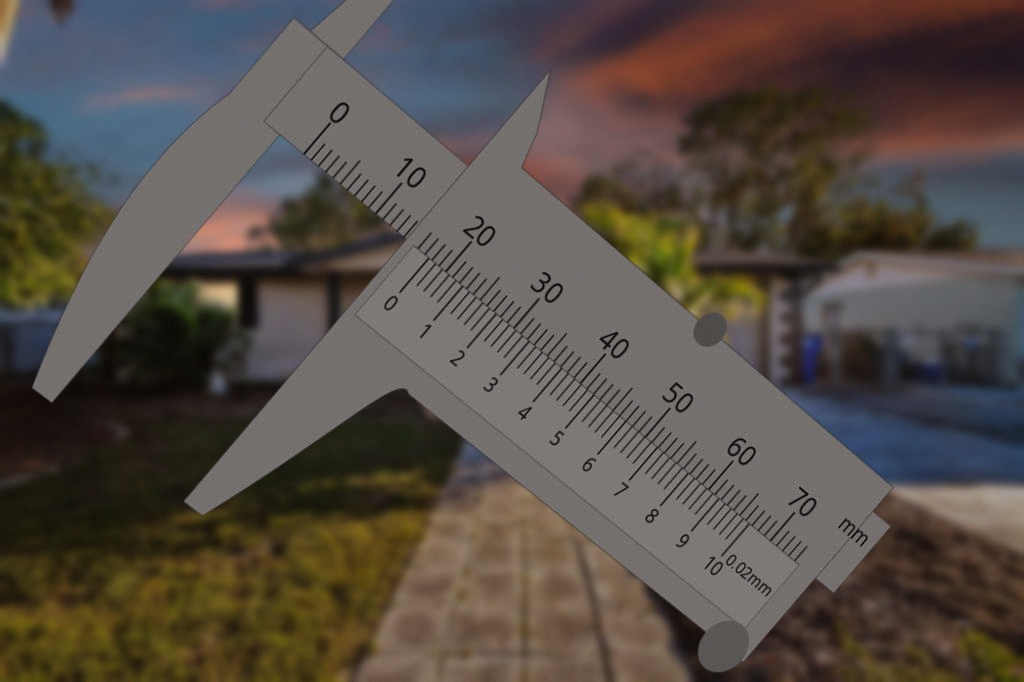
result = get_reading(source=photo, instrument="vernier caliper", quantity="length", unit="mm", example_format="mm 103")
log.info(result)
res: mm 17.6
